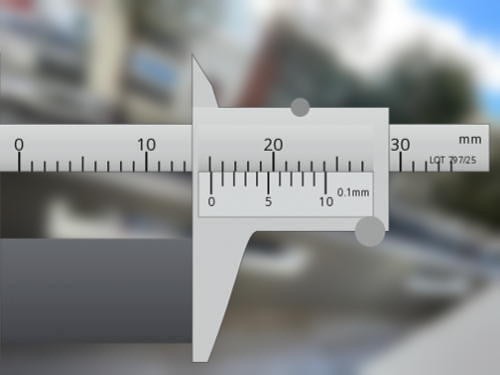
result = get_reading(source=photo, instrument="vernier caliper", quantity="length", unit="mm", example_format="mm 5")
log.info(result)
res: mm 15.1
